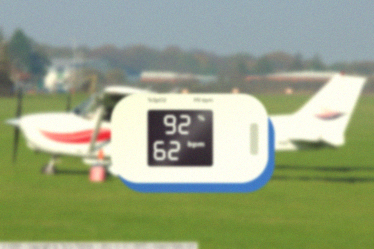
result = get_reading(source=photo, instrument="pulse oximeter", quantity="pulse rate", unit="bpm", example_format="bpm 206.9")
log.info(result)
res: bpm 62
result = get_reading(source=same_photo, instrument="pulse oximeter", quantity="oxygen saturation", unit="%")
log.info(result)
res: % 92
